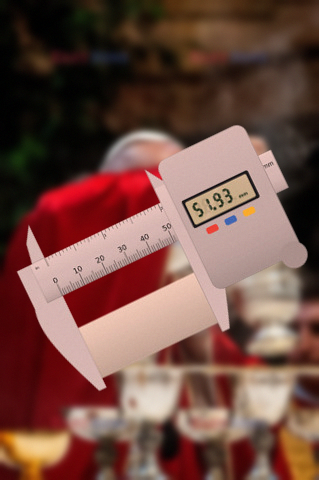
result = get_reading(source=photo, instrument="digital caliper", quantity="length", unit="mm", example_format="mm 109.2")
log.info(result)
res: mm 51.93
